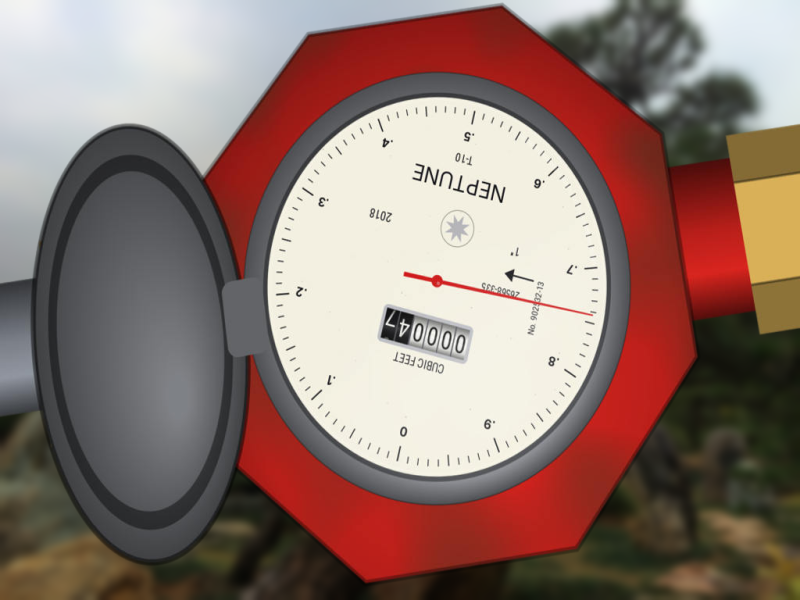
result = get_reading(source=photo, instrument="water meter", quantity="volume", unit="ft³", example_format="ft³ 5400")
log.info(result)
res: ft³ 46.74
